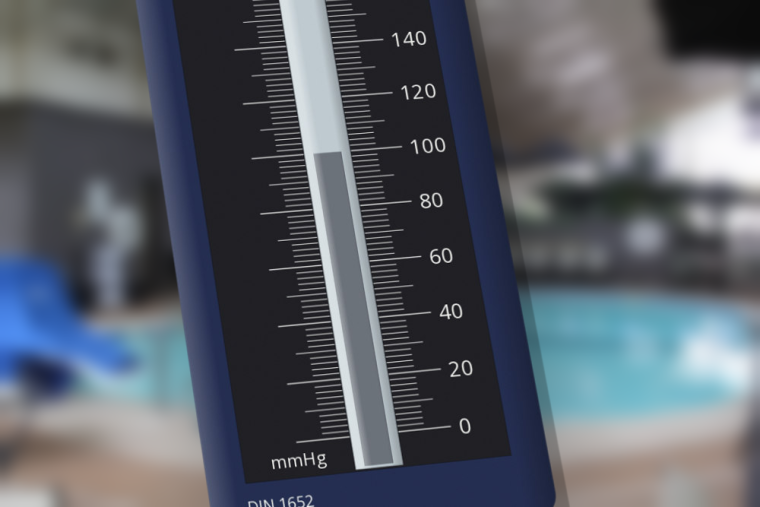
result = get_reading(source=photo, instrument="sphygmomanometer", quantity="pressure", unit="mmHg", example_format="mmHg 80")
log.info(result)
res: mmHg 100
